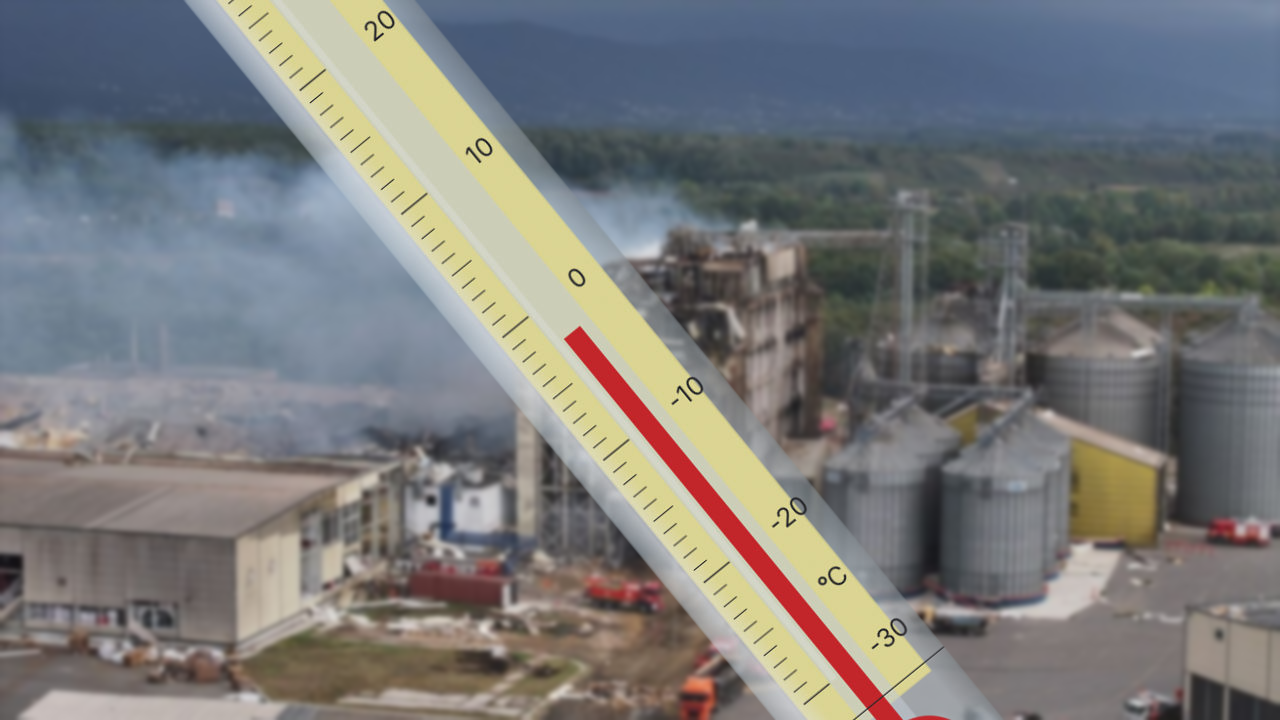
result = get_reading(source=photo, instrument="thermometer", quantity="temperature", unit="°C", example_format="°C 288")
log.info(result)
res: °C -2.5
